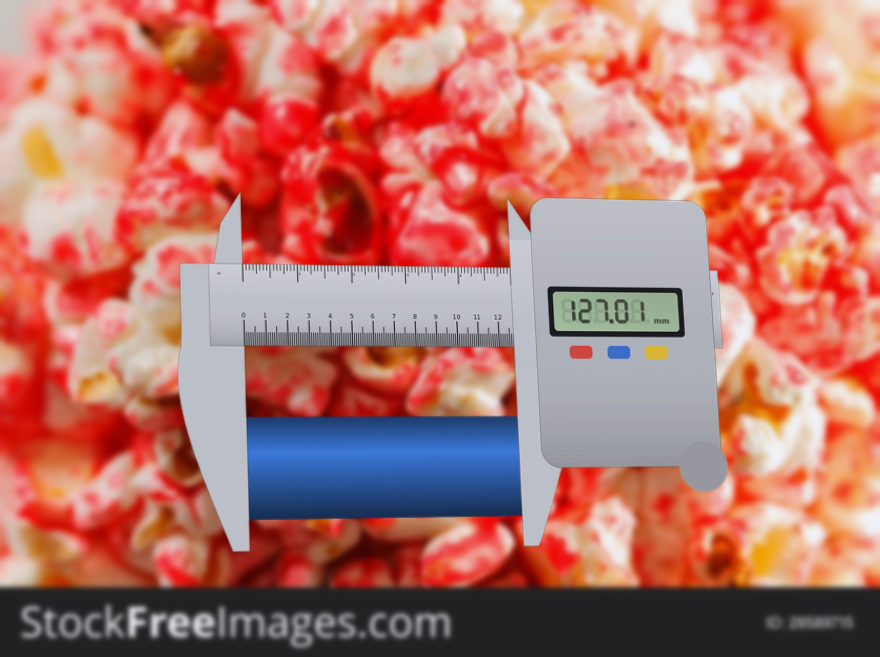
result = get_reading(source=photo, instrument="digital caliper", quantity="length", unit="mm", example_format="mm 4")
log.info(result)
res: mm 127.01
